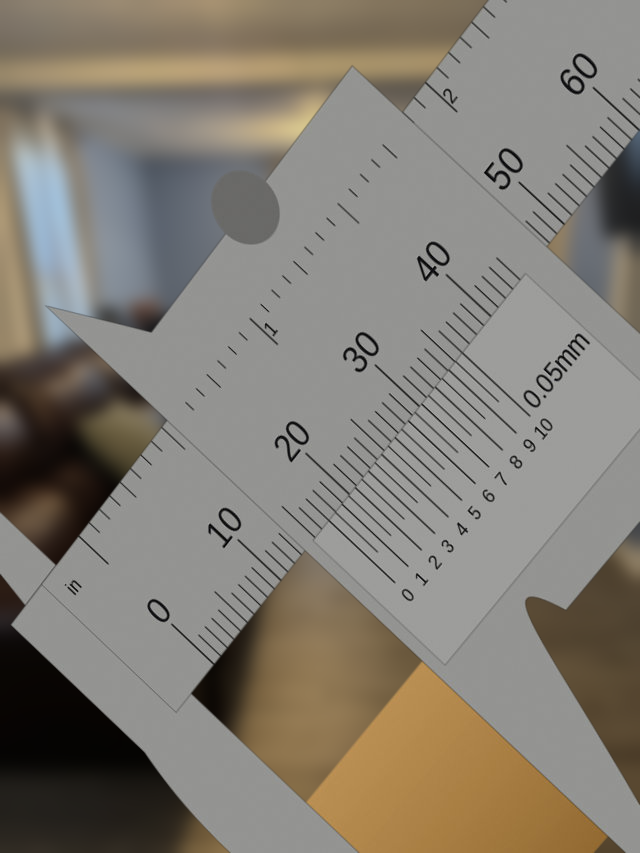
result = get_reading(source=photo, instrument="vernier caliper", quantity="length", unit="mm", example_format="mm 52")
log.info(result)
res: mm 17.0
